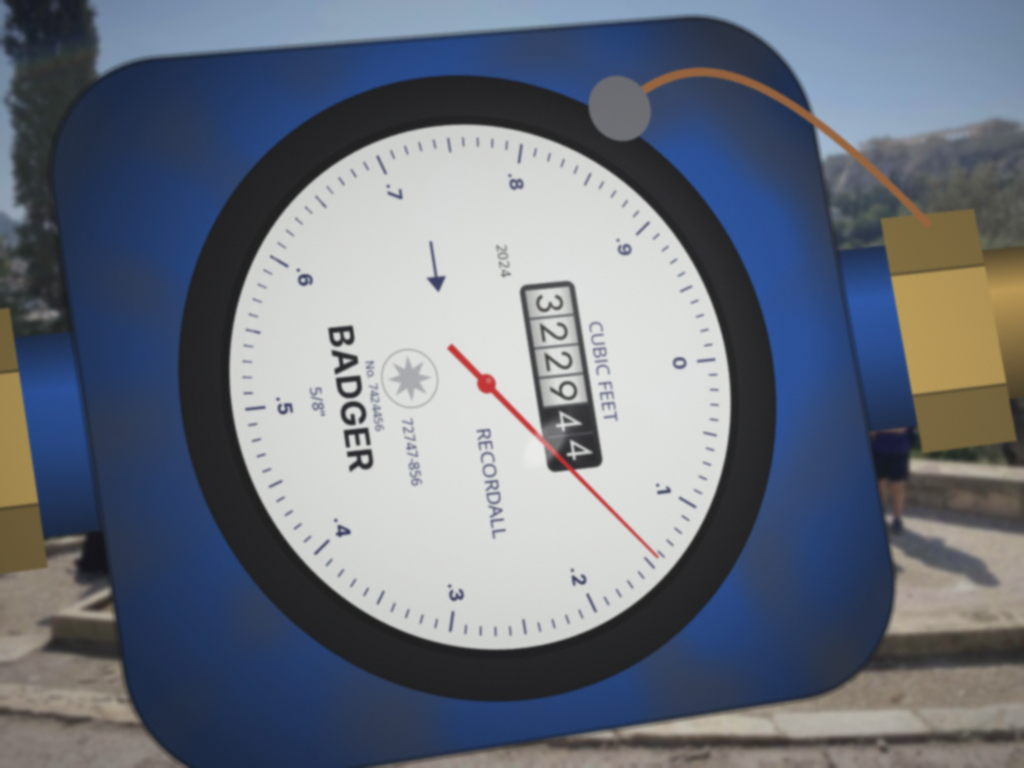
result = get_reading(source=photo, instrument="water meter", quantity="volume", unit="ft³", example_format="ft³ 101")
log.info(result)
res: ft³ 322944.14
